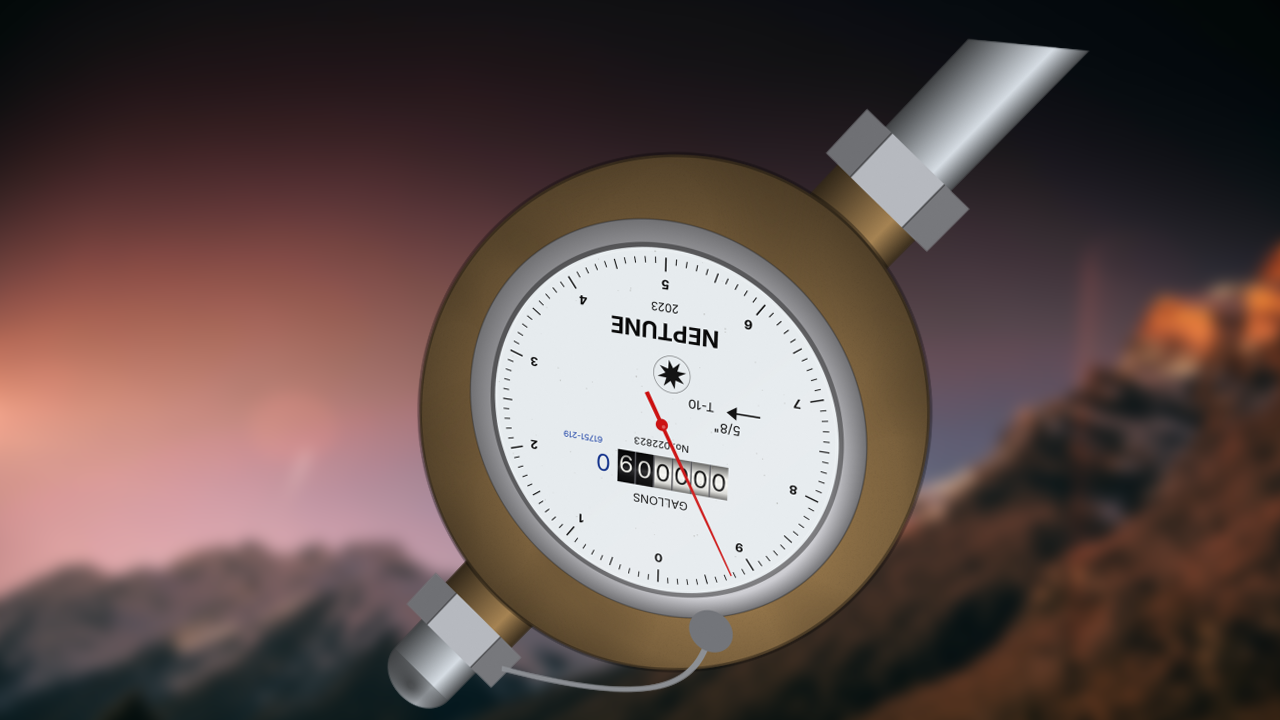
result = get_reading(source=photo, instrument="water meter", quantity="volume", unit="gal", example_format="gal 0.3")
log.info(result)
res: gal 89.2
